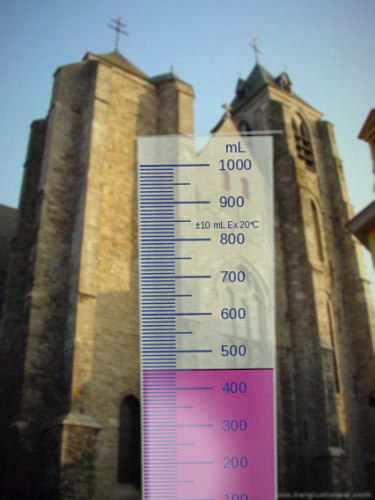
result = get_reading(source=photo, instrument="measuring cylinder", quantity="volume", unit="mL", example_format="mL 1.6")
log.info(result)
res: mL 450
